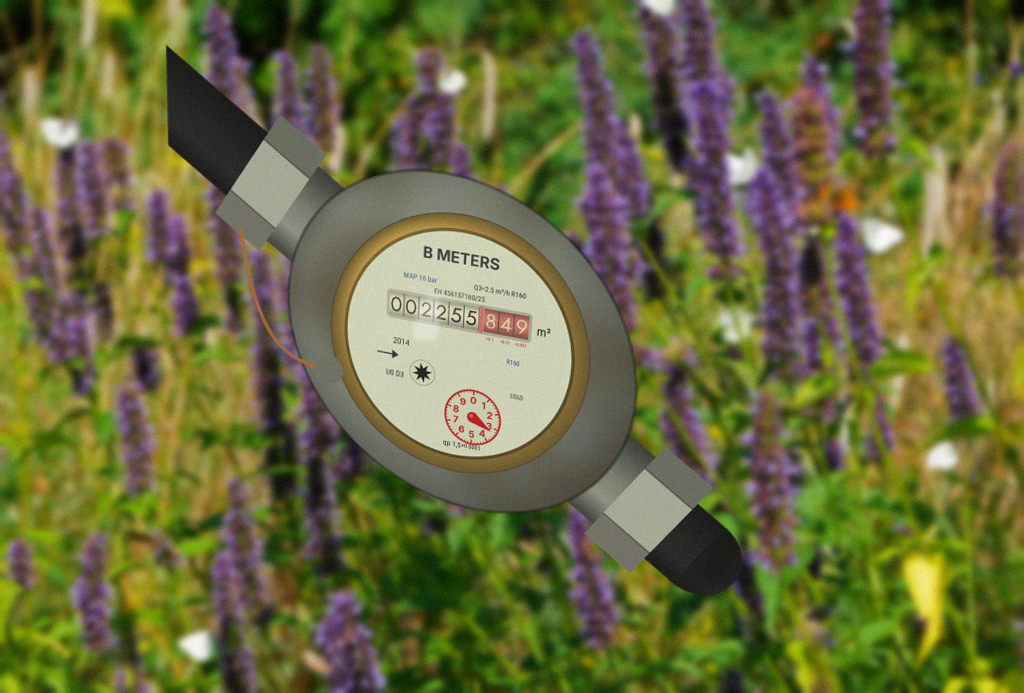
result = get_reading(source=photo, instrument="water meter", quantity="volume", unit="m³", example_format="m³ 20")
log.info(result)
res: m³ 2255.8493
